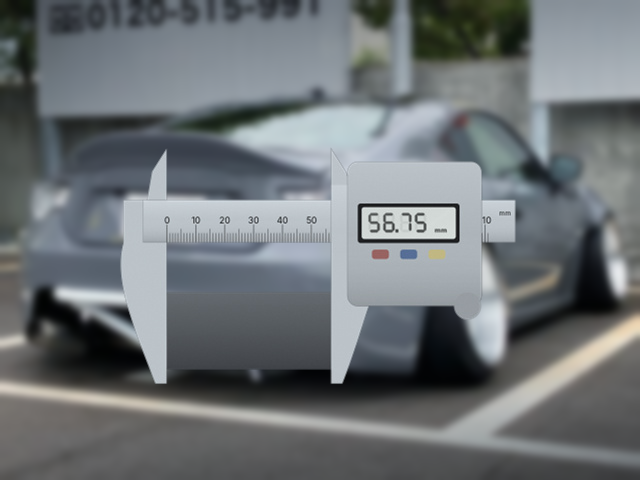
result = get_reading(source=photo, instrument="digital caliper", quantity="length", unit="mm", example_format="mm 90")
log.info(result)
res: mm 56.75
